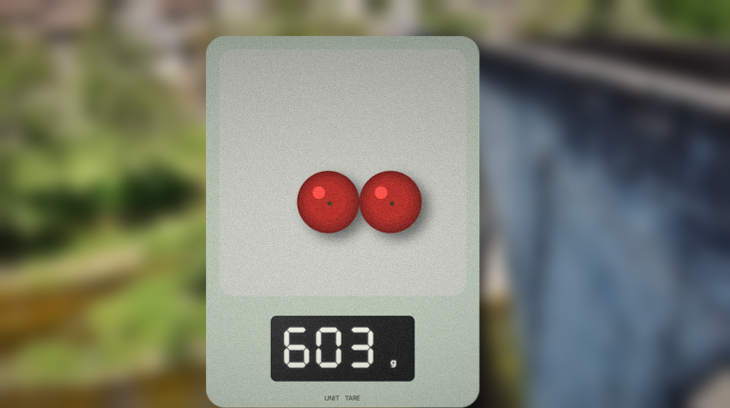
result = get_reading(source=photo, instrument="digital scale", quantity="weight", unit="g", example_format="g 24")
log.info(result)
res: g 603
